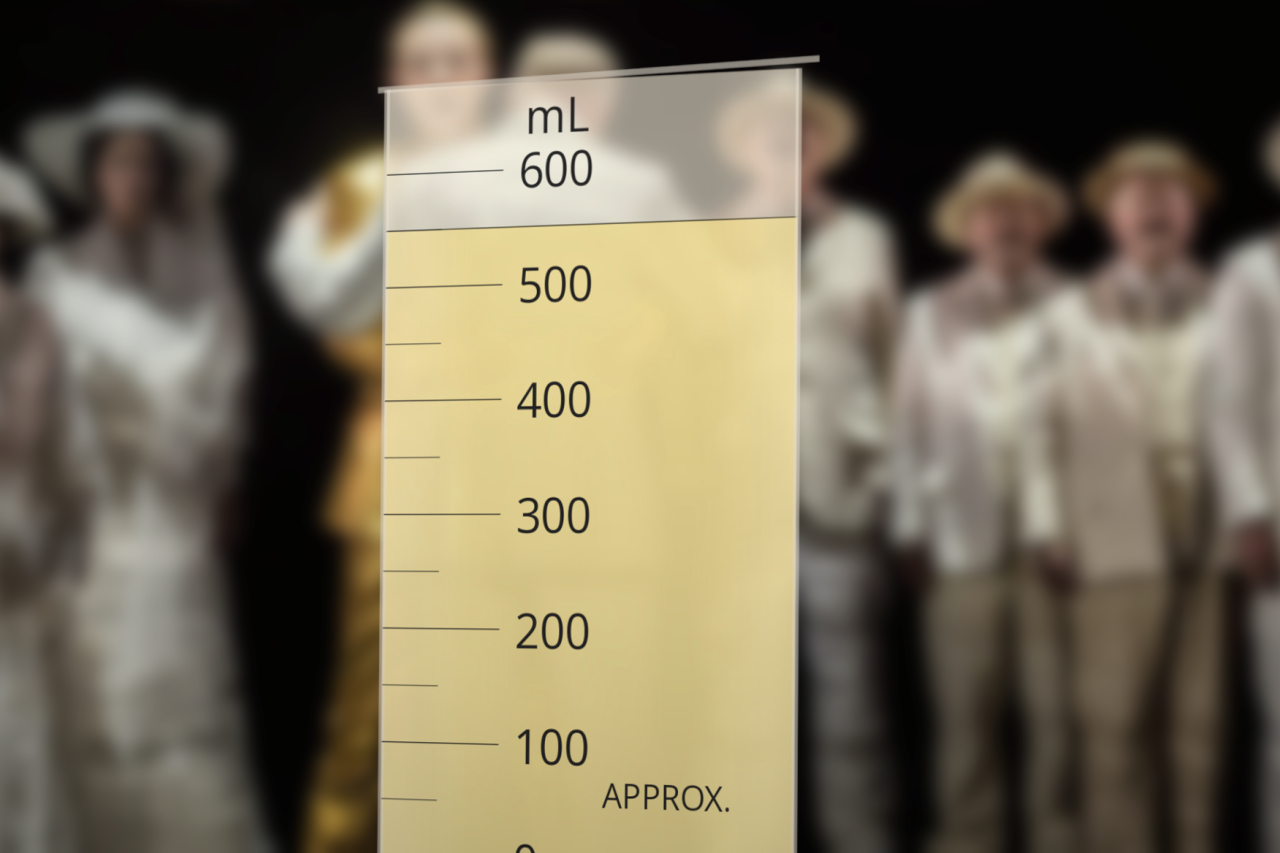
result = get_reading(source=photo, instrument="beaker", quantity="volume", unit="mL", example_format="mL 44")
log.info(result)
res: mL 550
